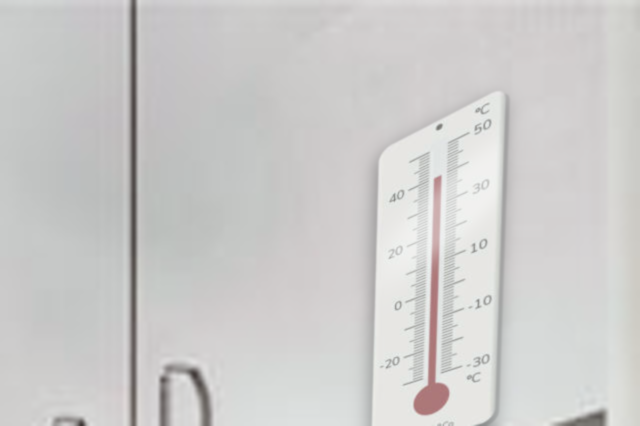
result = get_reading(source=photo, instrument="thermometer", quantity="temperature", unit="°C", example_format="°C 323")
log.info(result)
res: °C 40
